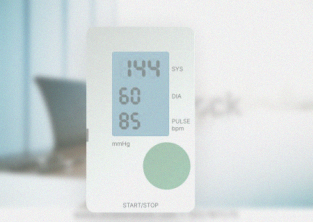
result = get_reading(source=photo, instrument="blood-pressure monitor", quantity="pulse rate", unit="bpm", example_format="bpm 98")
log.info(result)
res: bpm 85
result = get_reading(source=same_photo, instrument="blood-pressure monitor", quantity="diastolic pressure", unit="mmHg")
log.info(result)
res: mmHg 60
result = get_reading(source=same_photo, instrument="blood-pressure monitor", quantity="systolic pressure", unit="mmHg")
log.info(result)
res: mmHg 144
